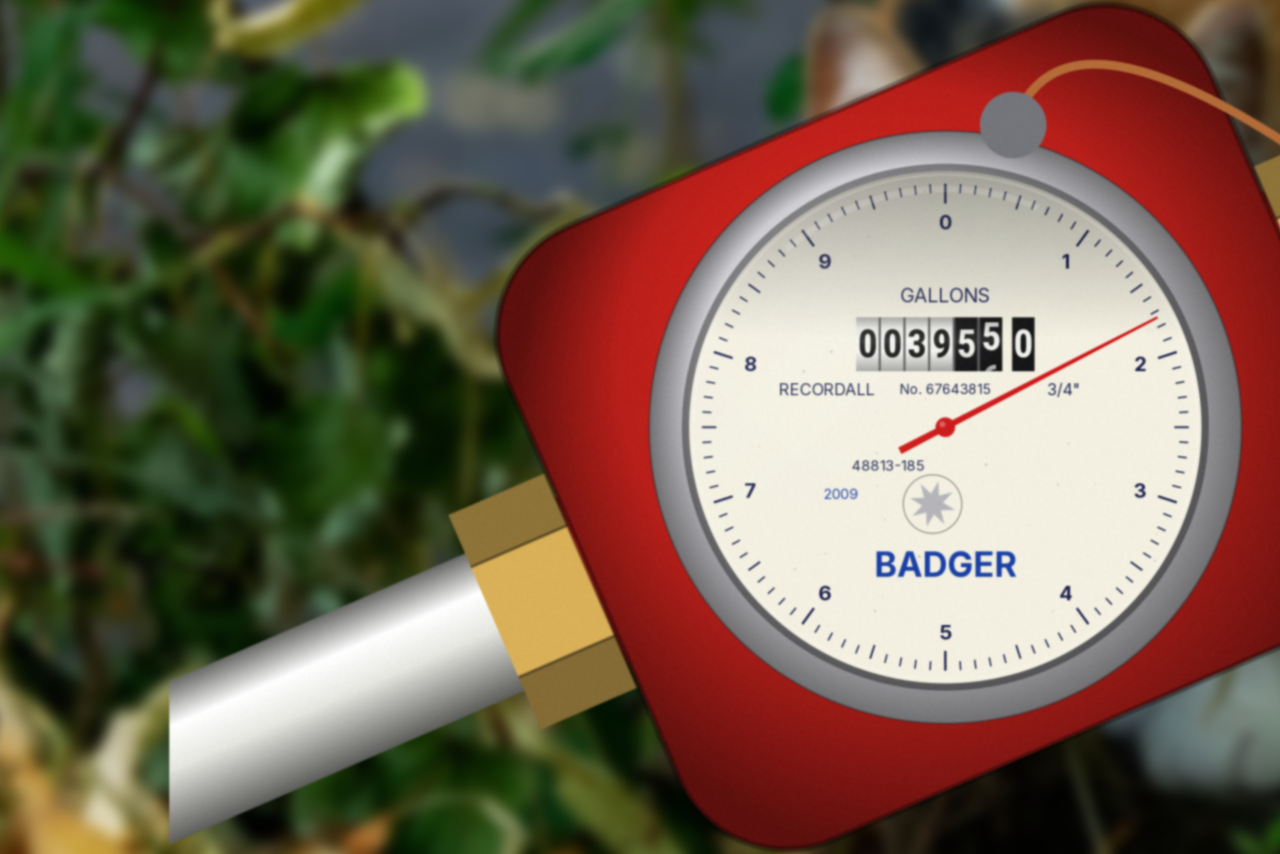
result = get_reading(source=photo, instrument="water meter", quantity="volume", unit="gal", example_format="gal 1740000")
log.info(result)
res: gal 39551.7
